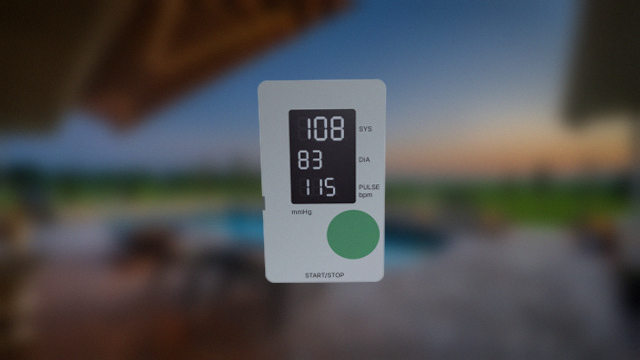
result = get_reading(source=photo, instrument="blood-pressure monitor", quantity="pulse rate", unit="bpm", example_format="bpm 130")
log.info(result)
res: bpm 115
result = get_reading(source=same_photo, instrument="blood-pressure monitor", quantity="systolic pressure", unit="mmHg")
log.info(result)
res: mmHg 108
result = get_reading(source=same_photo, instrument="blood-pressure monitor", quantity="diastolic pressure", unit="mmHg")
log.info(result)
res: mmHg 83
